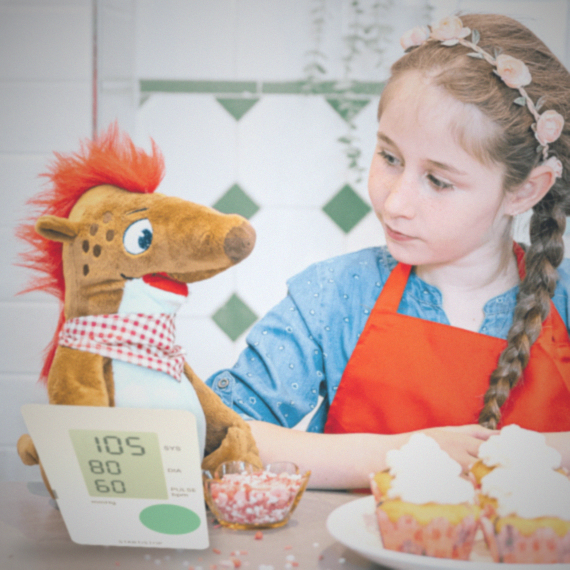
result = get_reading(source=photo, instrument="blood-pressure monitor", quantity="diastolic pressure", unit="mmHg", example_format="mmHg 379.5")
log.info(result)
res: mmHg 80
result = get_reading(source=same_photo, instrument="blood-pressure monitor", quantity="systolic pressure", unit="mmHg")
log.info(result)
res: mmHg 105
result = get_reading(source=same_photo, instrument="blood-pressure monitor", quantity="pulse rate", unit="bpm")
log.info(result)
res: bpm 60
